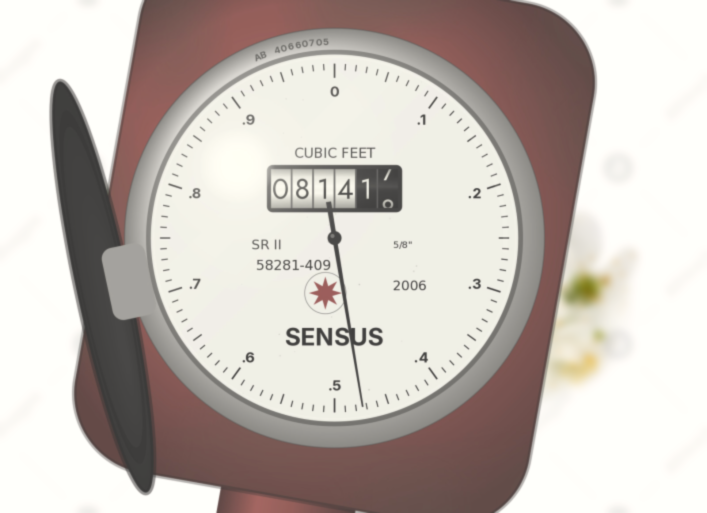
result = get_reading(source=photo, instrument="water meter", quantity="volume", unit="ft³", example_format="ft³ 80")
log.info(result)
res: ft³ 81417.47
